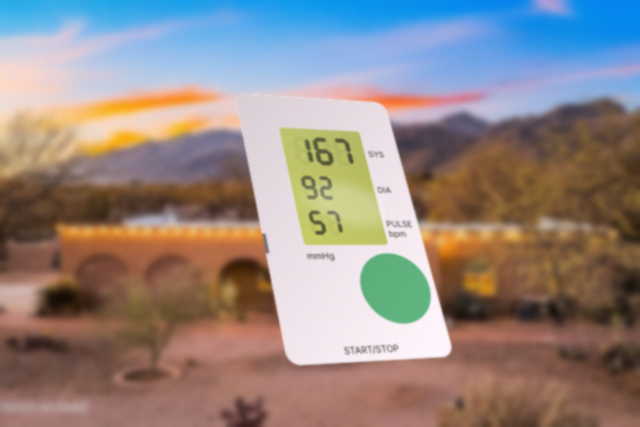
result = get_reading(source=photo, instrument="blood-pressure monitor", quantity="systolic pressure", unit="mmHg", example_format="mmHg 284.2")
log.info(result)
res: mmHg 167
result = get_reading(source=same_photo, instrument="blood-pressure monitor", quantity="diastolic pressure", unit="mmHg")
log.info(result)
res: mmHg 92
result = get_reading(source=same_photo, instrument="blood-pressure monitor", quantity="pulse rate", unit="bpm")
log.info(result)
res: bpm 57
